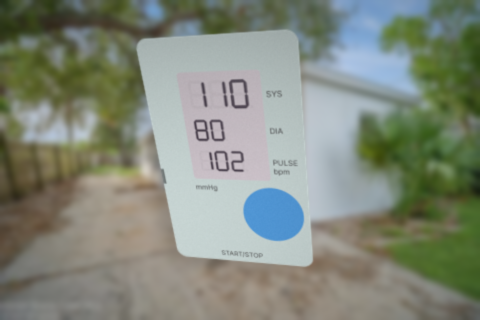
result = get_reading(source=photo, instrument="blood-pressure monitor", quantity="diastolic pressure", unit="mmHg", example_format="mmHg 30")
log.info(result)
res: mmHg 80
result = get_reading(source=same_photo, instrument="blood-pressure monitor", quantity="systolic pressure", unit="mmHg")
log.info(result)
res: mmHg 110
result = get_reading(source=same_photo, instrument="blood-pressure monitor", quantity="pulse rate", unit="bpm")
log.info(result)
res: bpm 102
